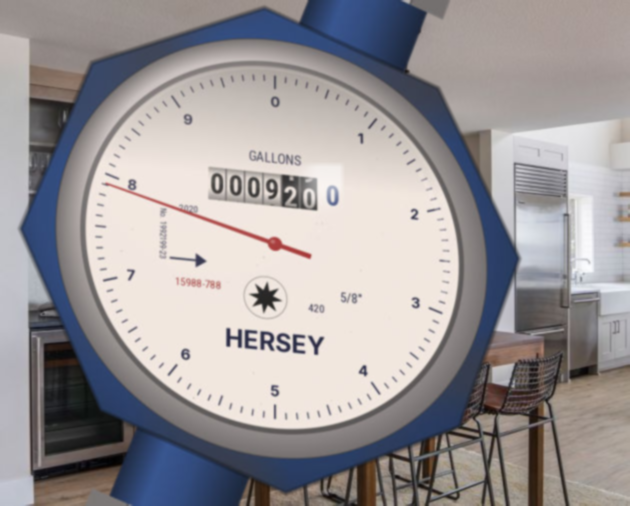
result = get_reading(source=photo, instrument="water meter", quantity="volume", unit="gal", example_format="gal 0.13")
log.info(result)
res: gal 9197.9
